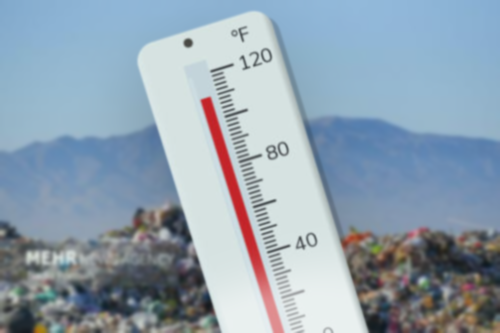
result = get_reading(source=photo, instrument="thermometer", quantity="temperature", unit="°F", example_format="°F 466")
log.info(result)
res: °F 110
